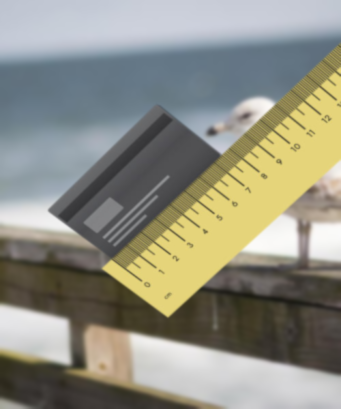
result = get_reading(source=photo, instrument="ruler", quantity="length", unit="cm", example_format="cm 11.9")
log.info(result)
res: cm 7.5
